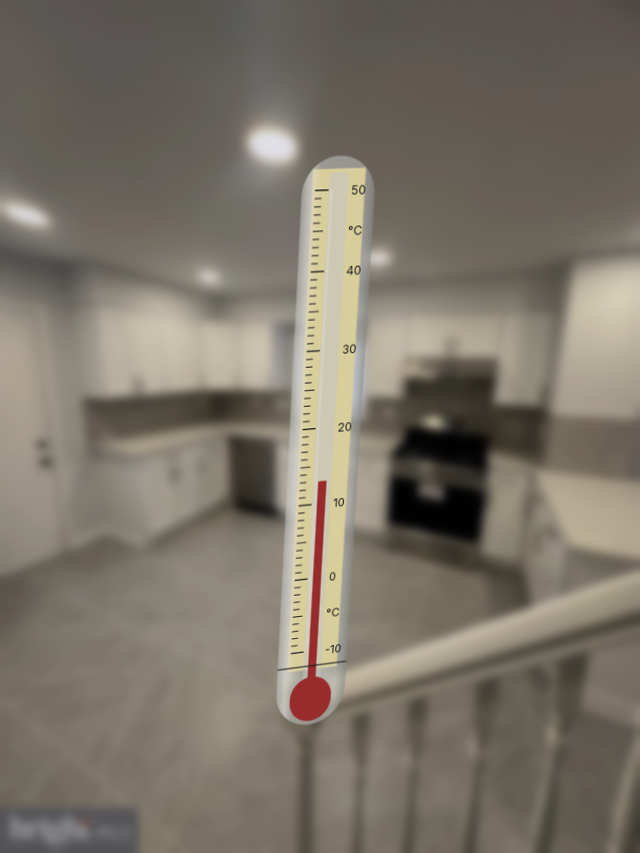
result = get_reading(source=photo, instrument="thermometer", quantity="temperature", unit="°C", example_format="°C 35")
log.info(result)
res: °C 13
